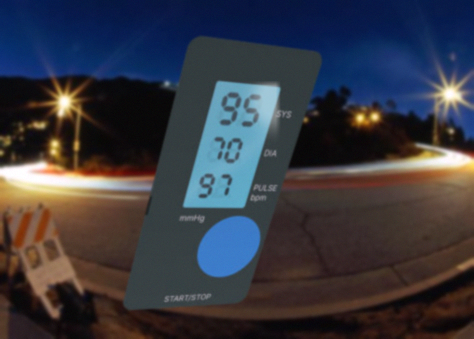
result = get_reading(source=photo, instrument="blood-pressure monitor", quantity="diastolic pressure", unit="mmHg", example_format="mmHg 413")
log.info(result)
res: mmHg 70
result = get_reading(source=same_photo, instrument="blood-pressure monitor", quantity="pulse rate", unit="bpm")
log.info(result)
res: bpm 97
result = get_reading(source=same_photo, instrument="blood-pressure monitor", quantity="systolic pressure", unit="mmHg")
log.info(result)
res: mmHg 95
